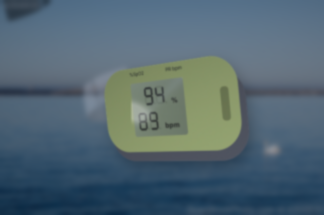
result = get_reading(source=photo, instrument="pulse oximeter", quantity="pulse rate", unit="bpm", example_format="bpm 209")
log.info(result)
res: bpm 89
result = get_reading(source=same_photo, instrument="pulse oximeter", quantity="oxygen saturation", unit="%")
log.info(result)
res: % 94
